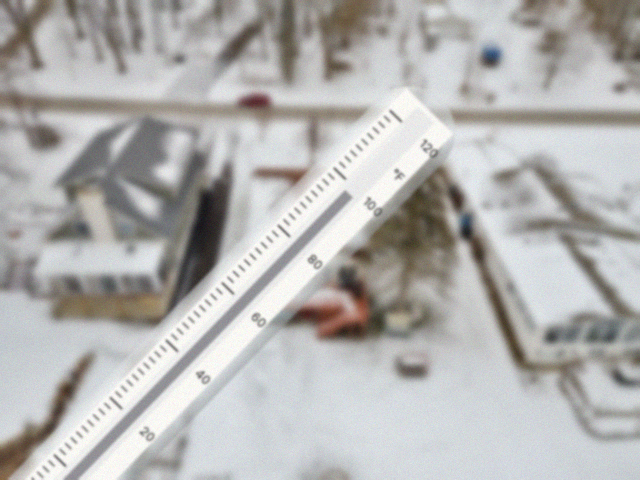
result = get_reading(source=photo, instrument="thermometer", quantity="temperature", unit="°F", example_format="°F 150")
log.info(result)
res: °F 98
